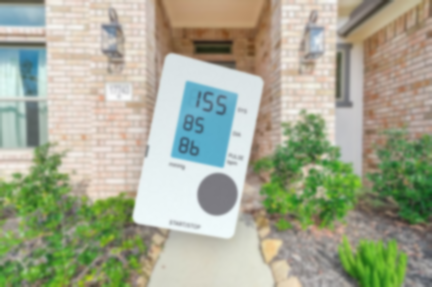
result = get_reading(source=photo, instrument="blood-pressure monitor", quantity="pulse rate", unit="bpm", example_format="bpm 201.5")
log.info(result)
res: bpm 86
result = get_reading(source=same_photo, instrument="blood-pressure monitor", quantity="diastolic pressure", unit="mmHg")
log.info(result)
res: mmHg 85
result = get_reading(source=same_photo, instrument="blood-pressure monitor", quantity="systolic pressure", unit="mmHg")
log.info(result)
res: mmHg 155
